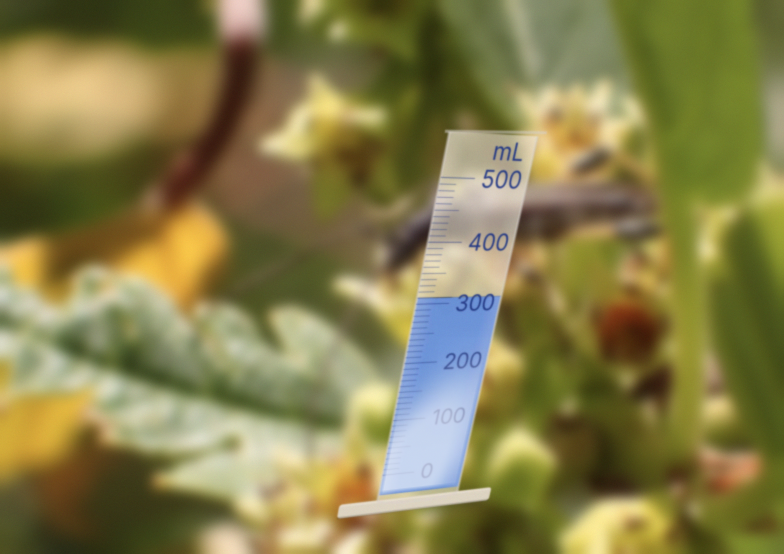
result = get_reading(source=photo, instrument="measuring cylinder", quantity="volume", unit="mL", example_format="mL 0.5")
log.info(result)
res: mL 310
